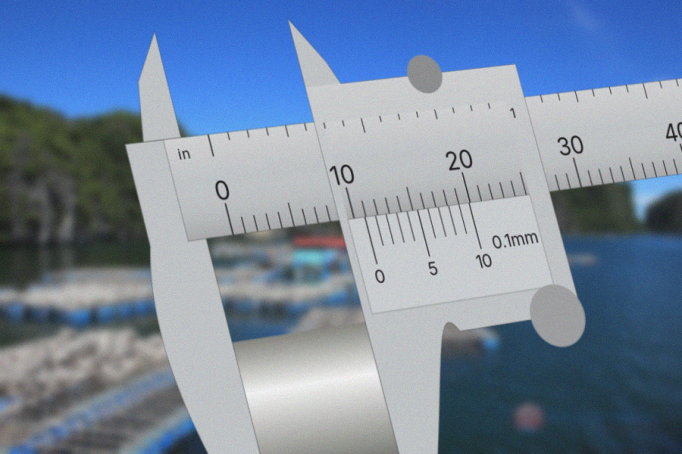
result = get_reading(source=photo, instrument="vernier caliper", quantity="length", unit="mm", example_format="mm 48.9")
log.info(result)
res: mm 10.9
